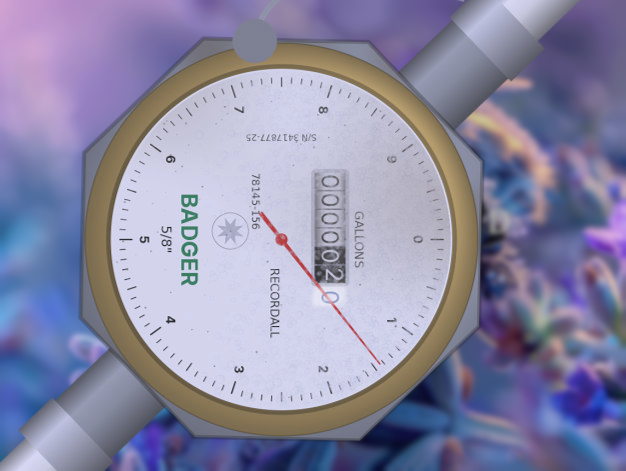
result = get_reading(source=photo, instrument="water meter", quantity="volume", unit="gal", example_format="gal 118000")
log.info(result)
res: gal 21.4
